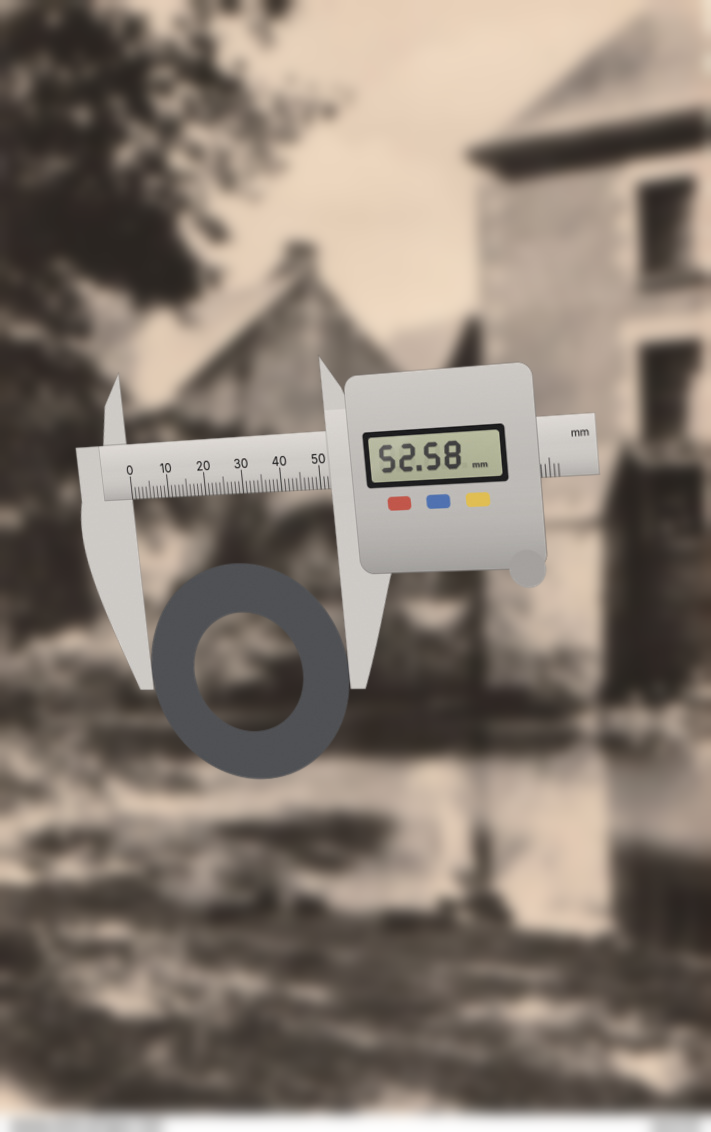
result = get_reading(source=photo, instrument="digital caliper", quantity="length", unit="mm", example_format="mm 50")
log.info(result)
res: mm 52.58
